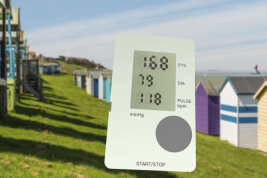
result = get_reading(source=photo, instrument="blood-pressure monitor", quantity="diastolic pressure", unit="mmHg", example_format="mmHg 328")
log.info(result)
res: mmHg 79
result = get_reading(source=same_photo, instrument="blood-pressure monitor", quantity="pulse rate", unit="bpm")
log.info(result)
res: bpm 118
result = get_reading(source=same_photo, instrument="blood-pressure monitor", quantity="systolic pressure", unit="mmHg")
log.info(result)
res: mmHg 168
